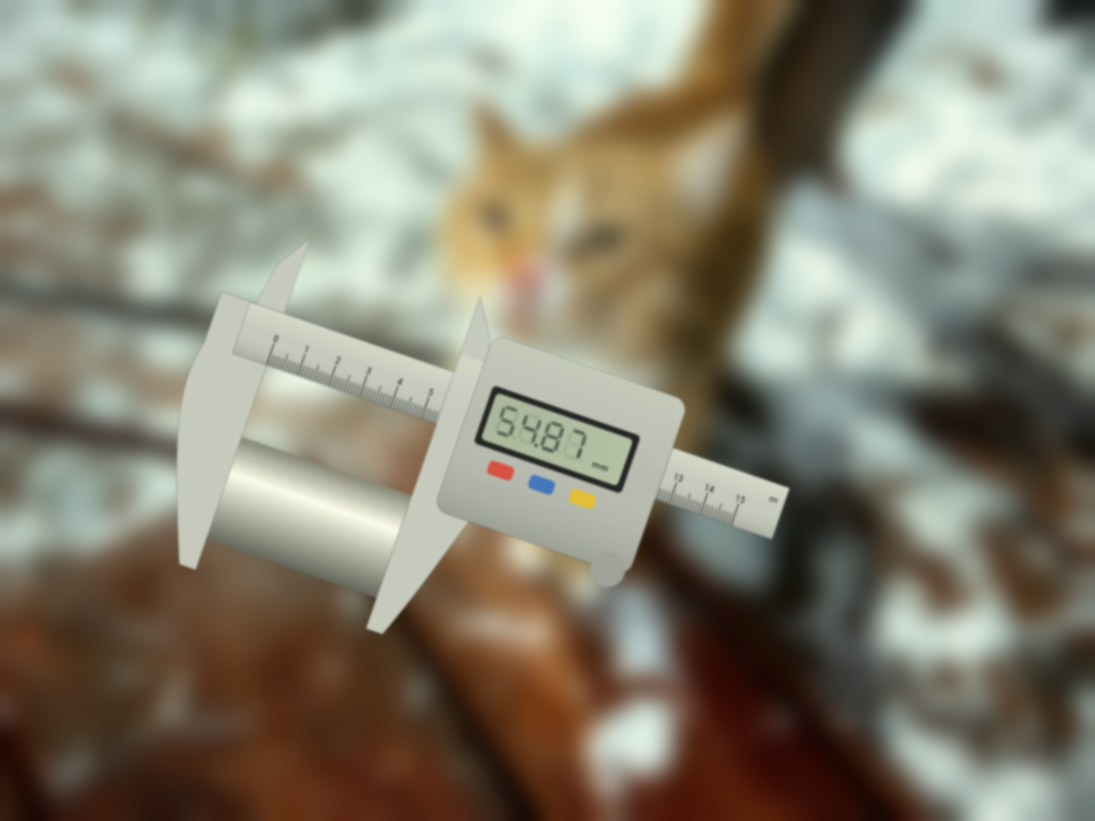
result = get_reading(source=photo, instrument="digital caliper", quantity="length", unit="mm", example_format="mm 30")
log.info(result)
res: mm 54.87
